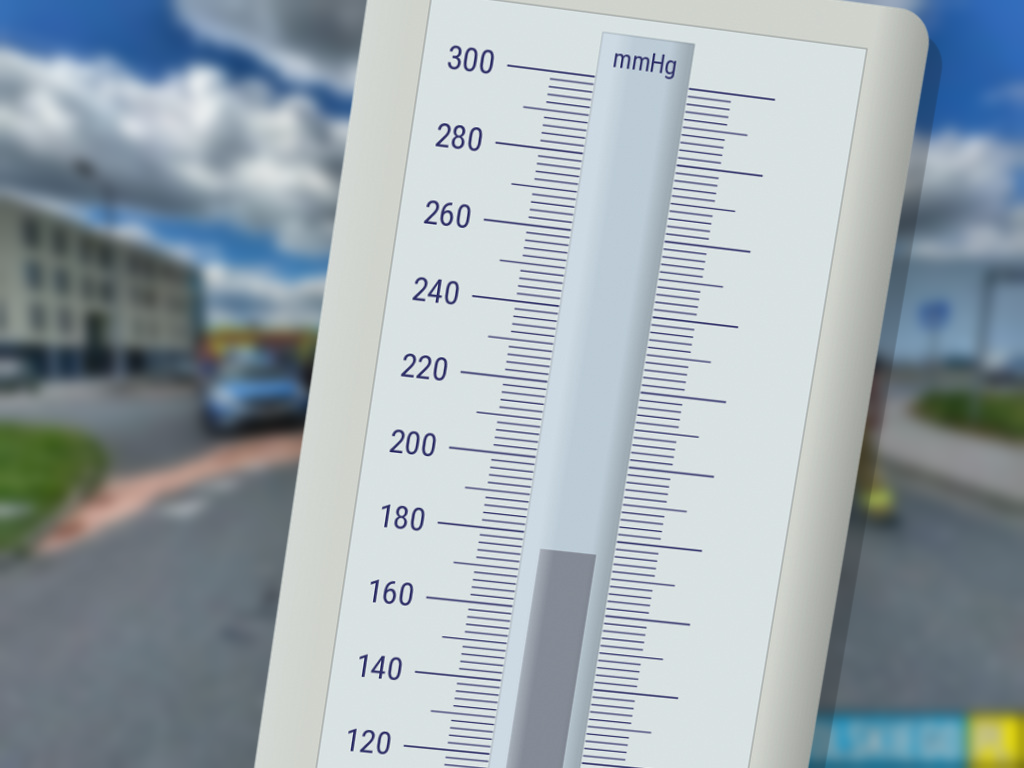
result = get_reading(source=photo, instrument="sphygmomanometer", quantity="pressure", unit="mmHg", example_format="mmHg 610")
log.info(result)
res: mmHg 176
